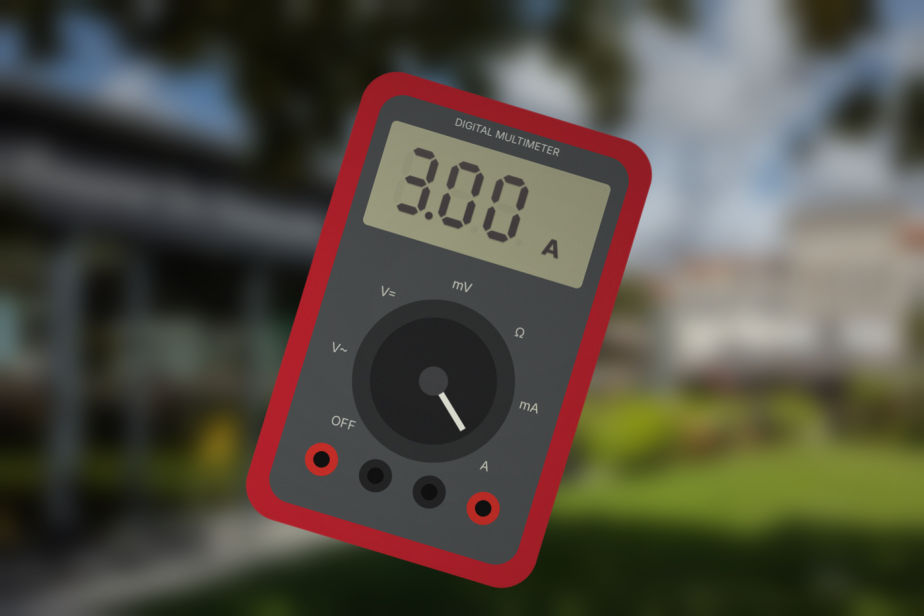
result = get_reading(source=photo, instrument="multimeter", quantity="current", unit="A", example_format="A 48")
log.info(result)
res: A 3.00
